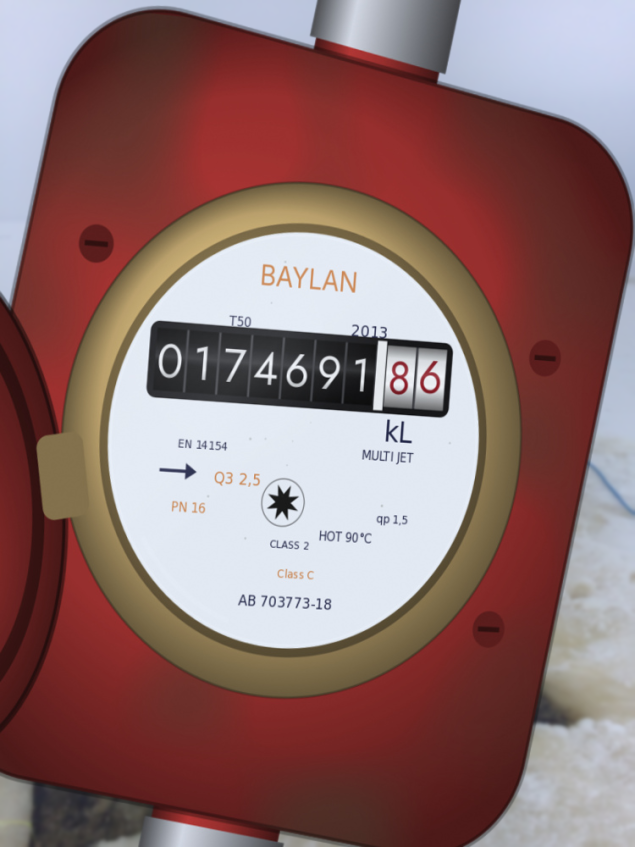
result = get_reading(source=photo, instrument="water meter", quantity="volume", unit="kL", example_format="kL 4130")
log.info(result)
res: kL 174691.86
